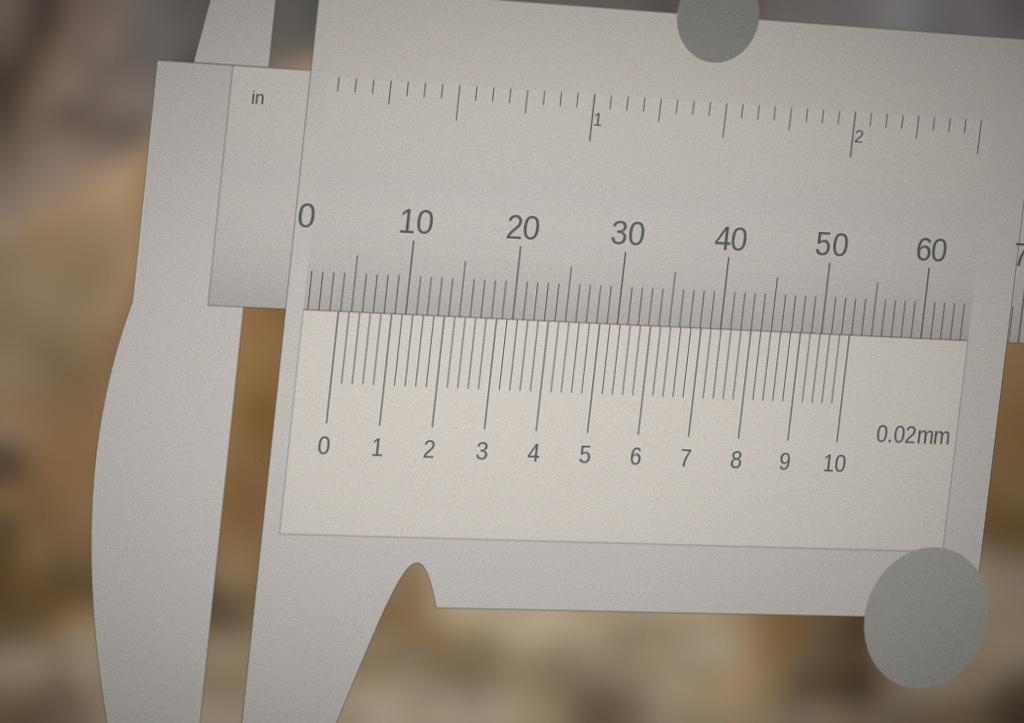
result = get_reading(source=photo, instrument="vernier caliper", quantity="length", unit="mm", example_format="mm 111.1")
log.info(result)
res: mm 3.8
